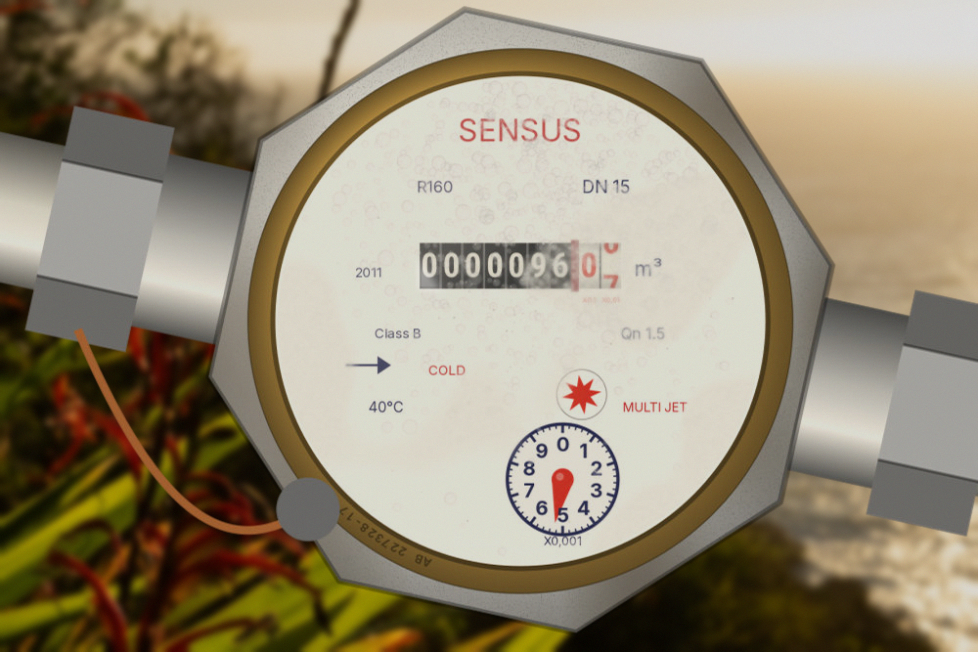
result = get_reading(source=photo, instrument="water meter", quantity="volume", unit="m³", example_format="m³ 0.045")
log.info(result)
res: m³ 96.065
